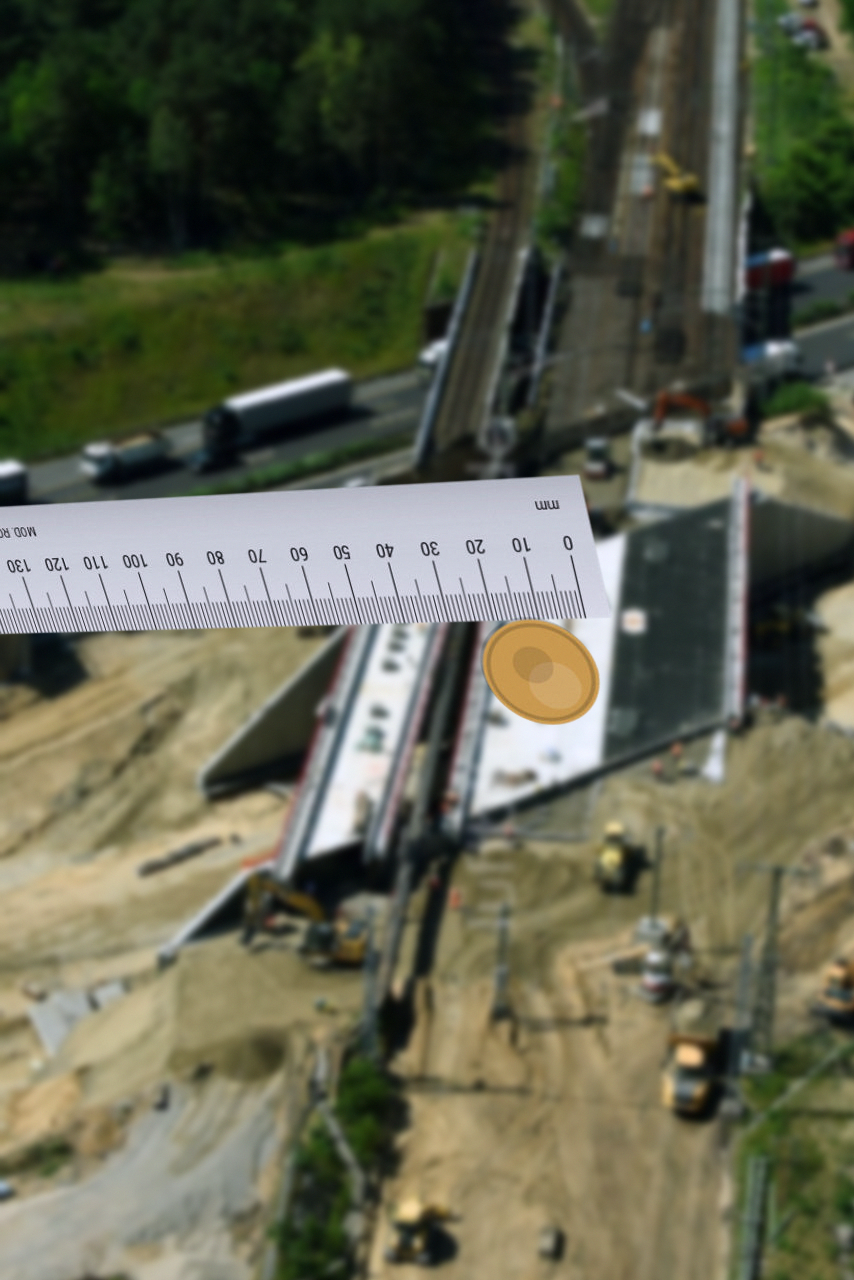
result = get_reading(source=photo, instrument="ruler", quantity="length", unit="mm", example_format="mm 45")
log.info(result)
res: mm 25
